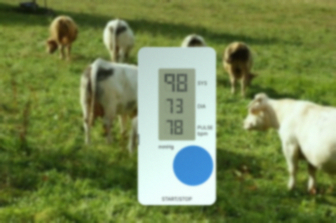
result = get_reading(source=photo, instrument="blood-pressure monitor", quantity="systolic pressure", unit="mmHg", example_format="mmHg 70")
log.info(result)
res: mmHg 98
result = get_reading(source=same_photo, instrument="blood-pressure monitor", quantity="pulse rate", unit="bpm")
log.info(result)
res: bpm 78
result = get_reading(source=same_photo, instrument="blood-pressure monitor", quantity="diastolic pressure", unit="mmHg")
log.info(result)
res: mmHg 73
